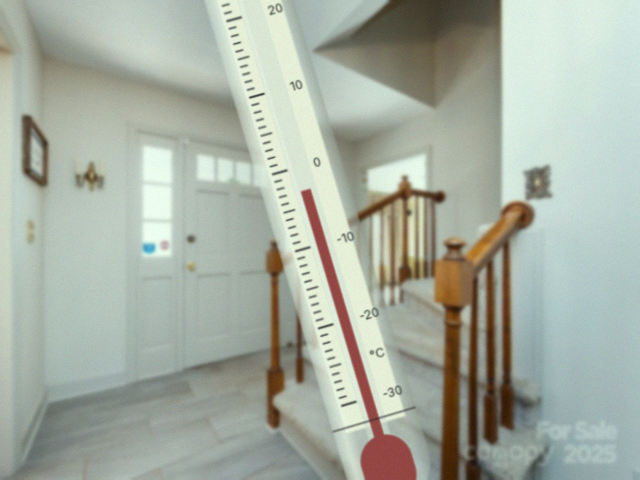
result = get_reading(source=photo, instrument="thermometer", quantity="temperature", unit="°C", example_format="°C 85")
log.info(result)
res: °C -3
